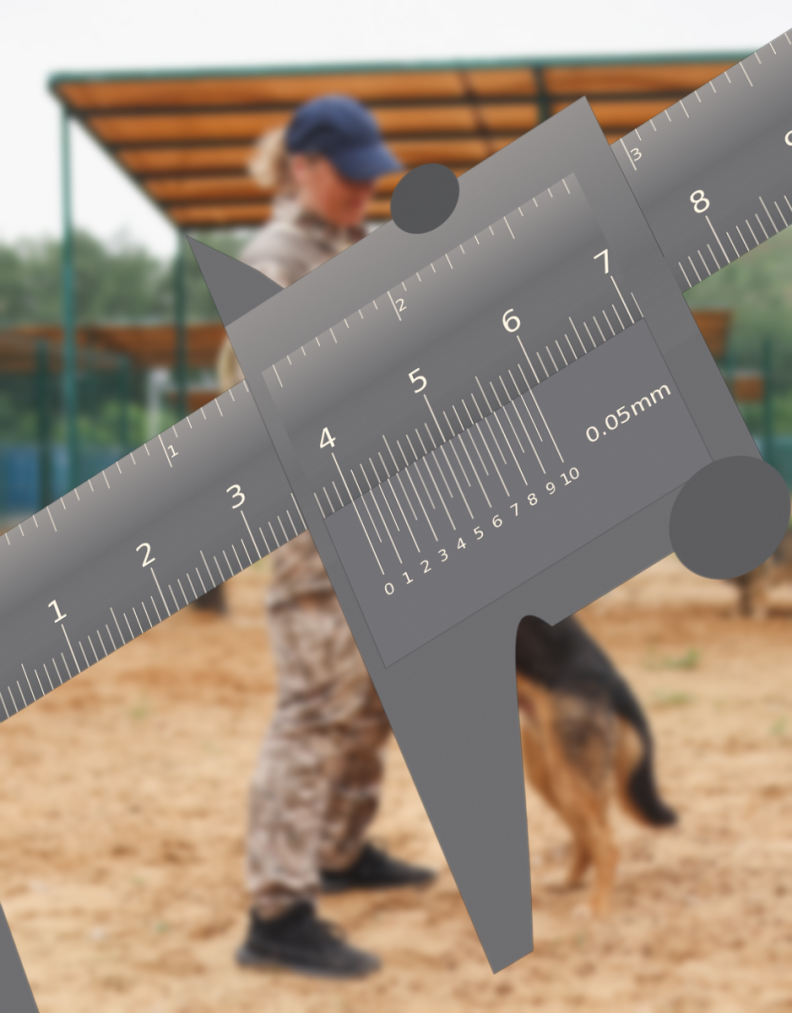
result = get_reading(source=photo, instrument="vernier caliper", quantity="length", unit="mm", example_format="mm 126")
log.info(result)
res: mm 40.0
